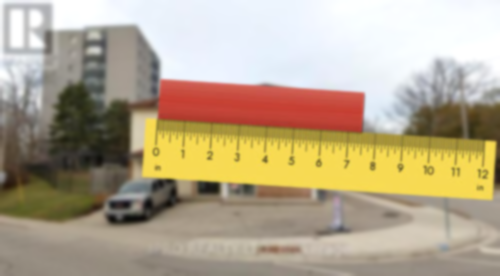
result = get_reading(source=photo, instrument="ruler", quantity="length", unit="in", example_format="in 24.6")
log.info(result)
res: in 7.5
